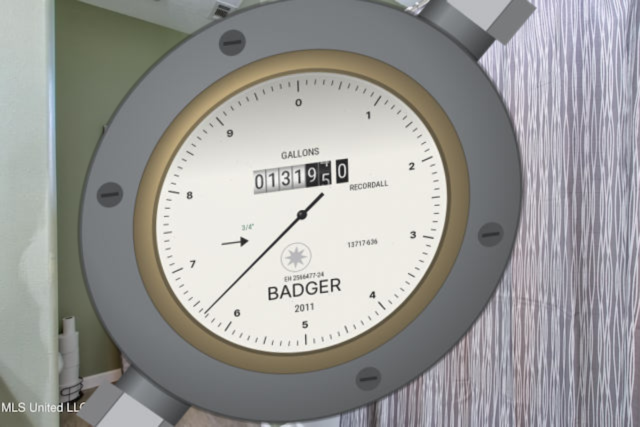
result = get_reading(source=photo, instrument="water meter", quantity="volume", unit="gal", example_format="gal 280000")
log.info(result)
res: gal 131946.3
